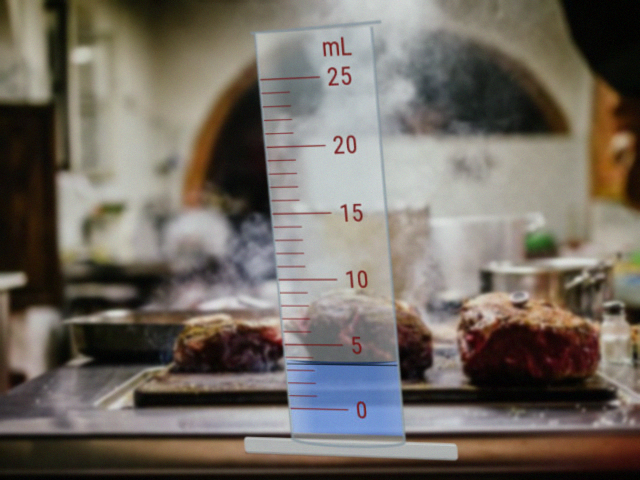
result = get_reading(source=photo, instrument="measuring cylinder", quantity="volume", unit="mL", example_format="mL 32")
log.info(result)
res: mL 3.5
